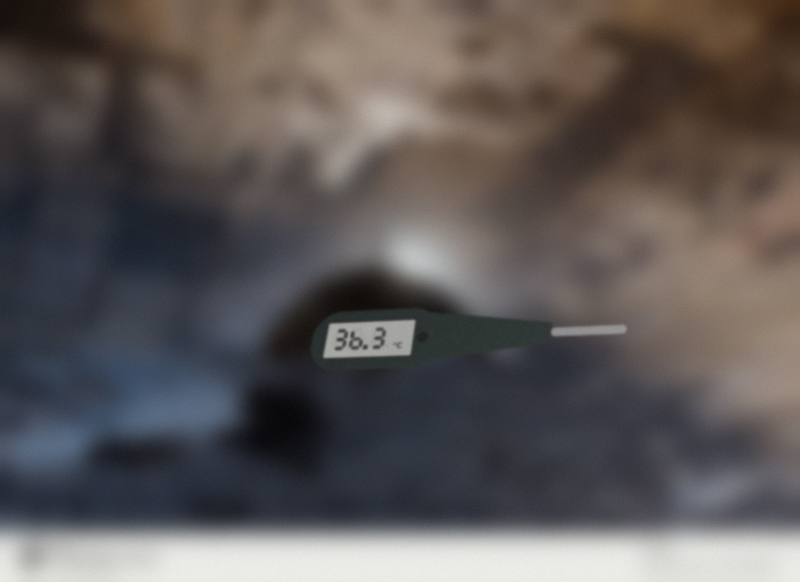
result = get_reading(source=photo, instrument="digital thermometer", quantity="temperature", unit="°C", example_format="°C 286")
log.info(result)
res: °C 36.3
